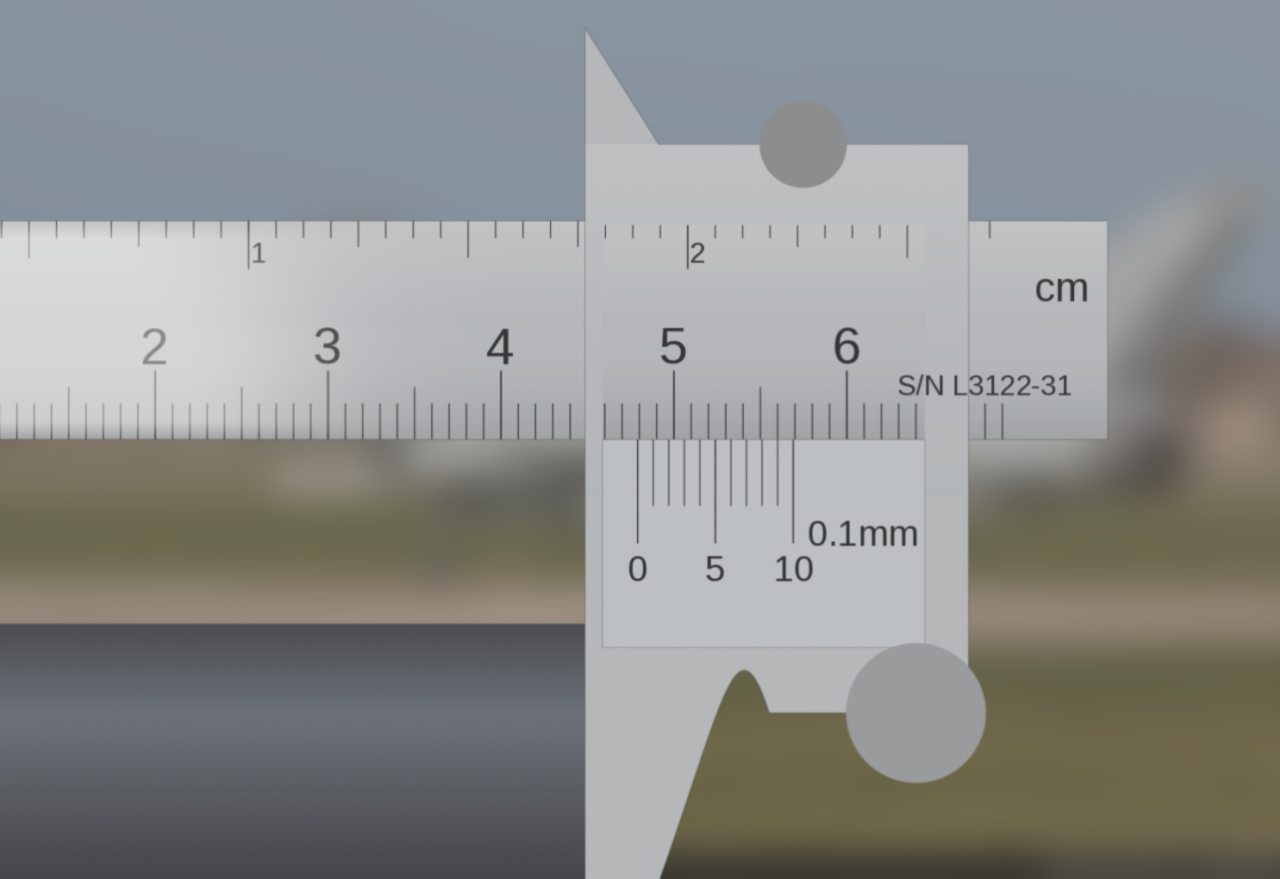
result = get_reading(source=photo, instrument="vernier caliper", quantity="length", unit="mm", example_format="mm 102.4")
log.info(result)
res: mm 47.9
